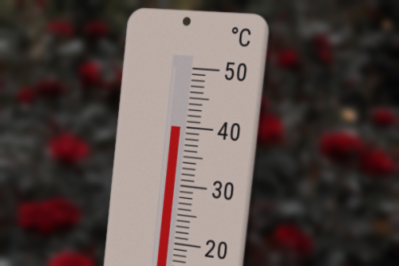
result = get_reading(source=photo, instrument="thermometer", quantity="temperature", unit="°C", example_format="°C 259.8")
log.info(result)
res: °C 40
